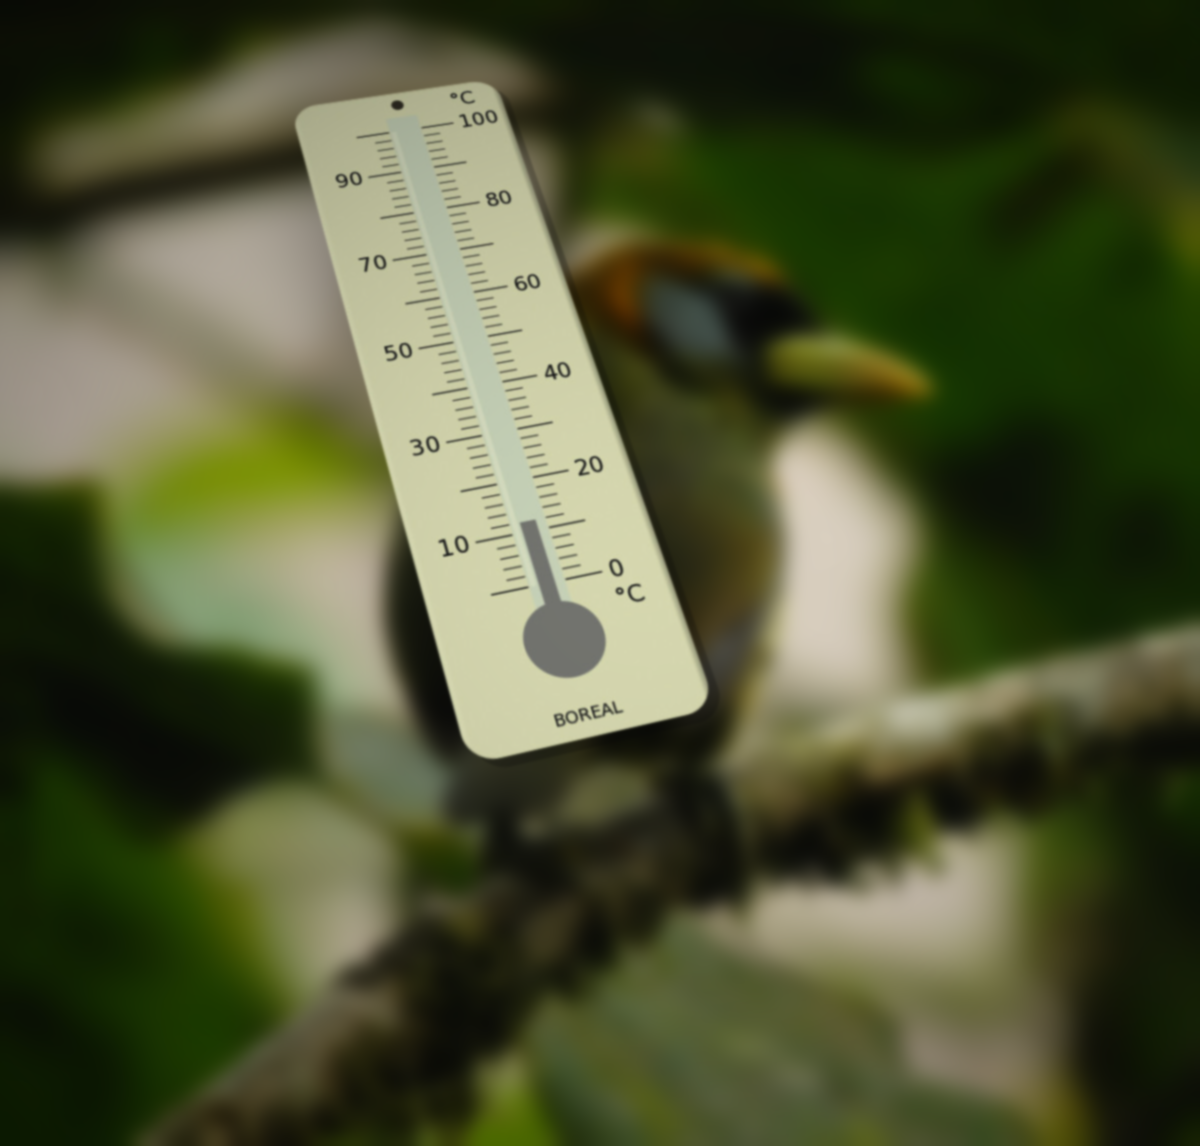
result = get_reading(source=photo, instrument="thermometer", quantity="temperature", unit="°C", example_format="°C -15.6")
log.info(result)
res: °C 12
